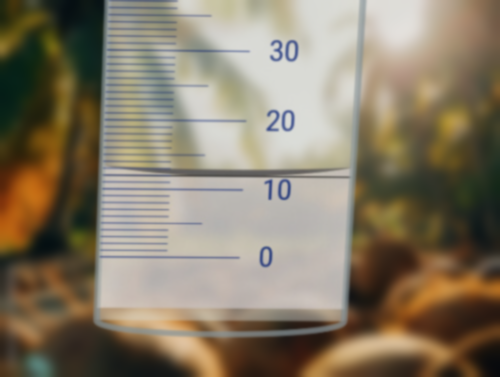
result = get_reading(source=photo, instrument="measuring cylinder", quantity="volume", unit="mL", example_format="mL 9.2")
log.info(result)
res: mL 12
